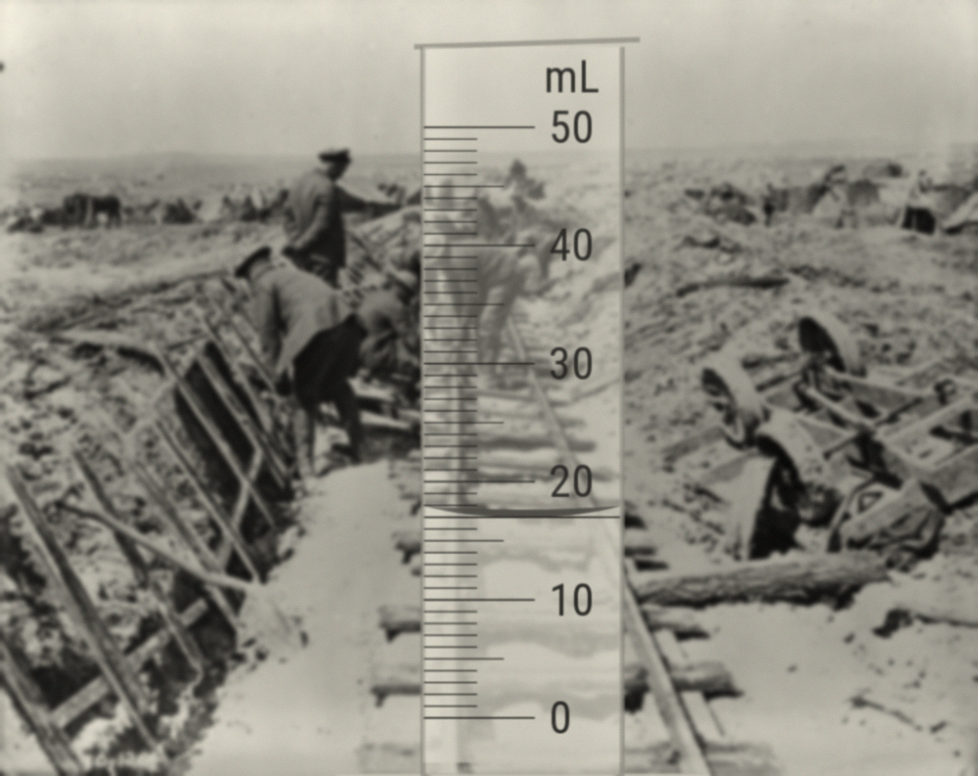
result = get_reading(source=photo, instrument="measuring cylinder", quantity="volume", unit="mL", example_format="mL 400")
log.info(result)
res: mL 17
